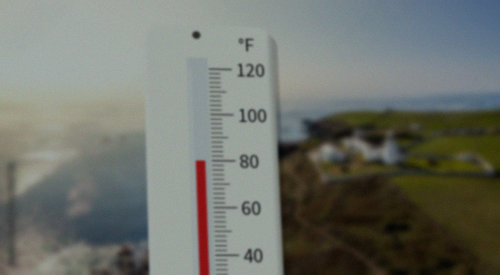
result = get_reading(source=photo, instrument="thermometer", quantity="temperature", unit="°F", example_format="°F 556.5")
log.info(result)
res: °F 80
